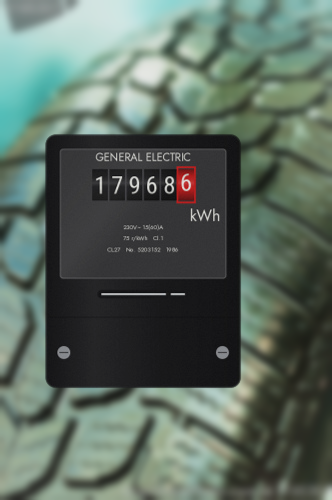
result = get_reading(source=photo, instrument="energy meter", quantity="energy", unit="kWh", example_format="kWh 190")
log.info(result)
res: kWh 17968.6
